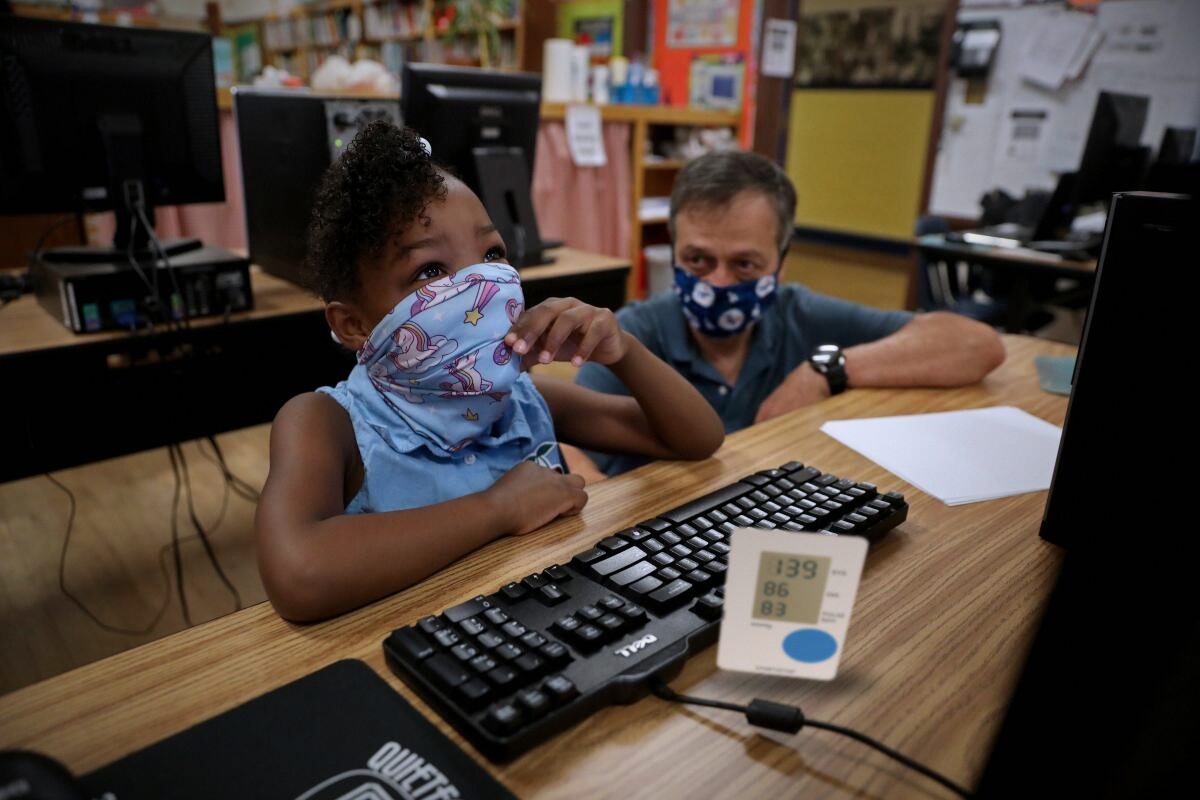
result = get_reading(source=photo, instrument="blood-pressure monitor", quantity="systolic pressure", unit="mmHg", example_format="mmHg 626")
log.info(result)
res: mmHg 139
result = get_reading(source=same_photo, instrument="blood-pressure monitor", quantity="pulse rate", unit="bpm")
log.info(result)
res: bpm 83
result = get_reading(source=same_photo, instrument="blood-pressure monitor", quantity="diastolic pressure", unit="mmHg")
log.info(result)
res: mmHg 86
